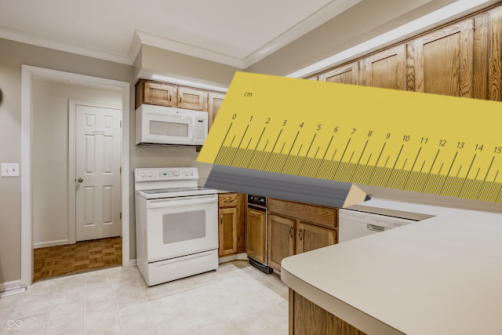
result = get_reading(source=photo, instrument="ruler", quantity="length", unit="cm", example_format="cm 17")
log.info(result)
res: cm 9.5
